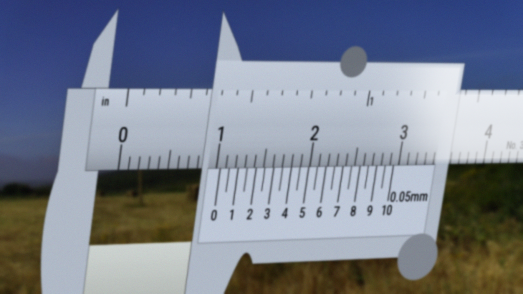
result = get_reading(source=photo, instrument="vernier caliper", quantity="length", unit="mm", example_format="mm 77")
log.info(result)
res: mm 10.4
